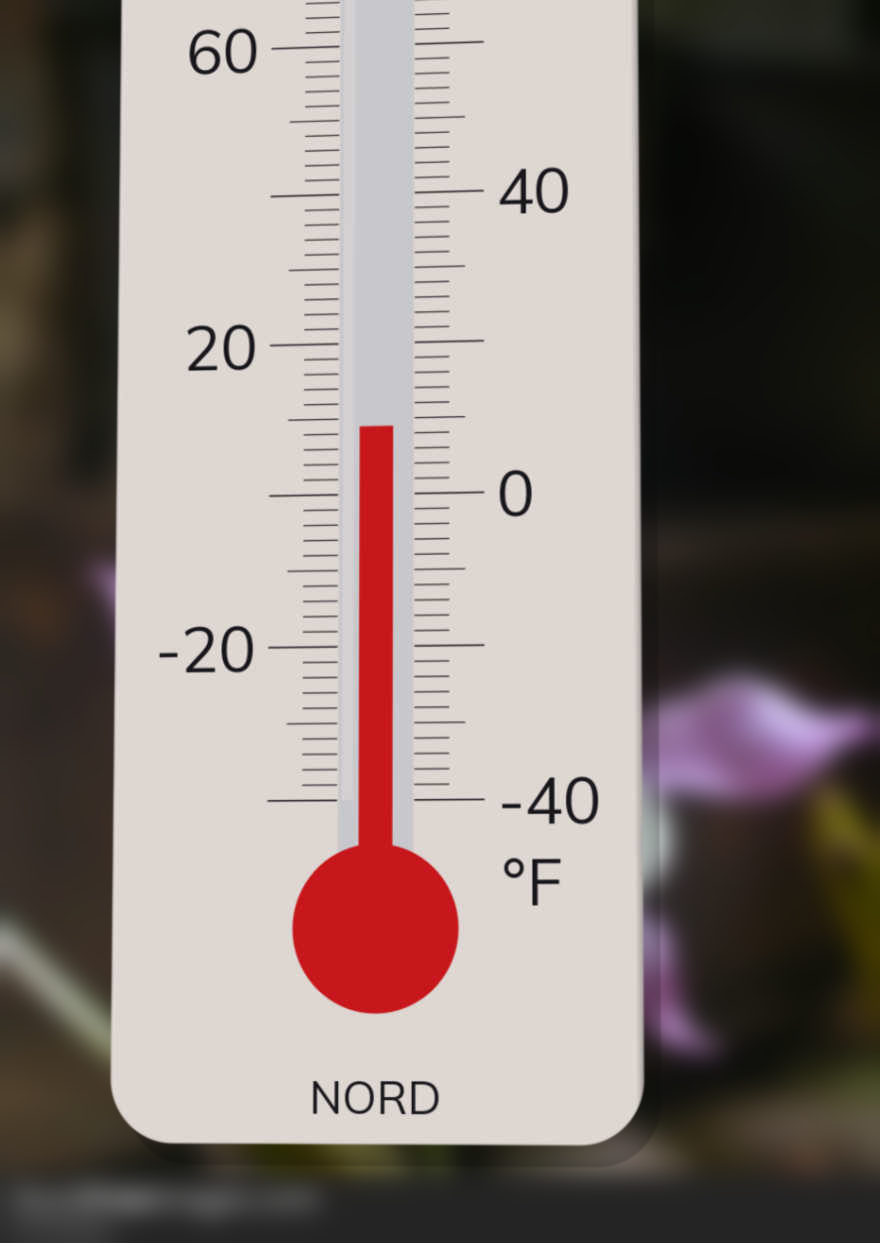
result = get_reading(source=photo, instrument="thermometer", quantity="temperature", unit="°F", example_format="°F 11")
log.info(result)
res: °F 9
